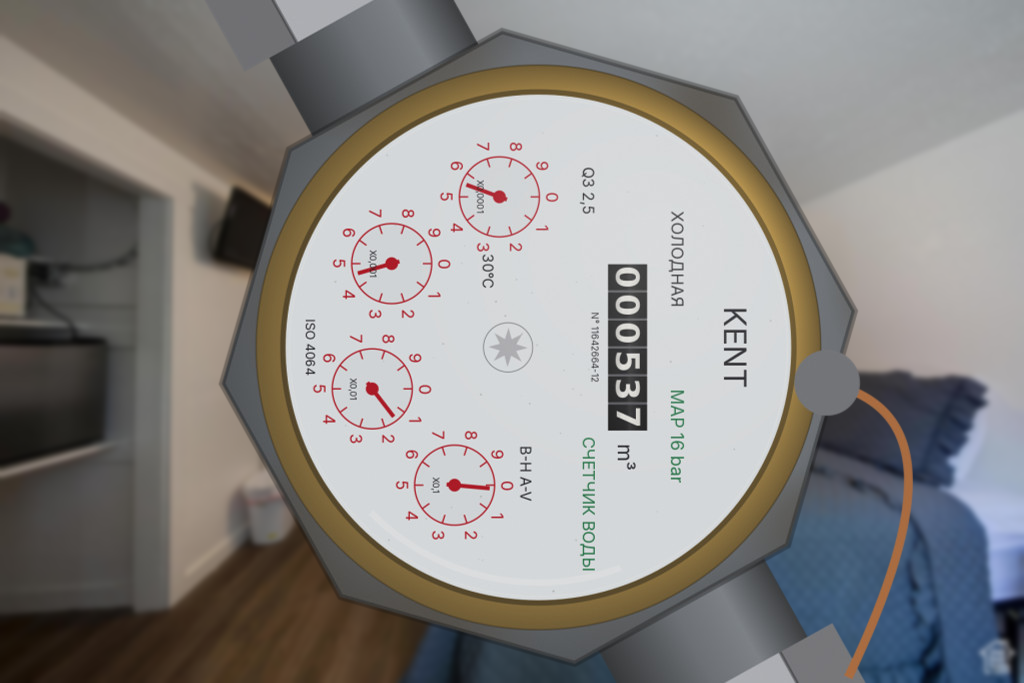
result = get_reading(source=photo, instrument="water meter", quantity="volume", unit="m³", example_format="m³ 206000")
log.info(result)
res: m³ 537.0145
